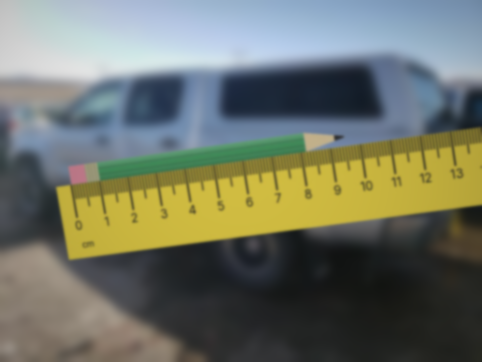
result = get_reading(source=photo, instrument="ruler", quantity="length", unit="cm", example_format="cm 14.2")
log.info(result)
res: cm 9.5
